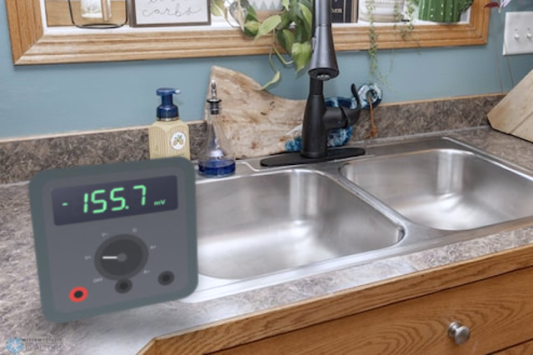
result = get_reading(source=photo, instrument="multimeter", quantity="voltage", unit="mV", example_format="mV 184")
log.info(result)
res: mV -155.7
